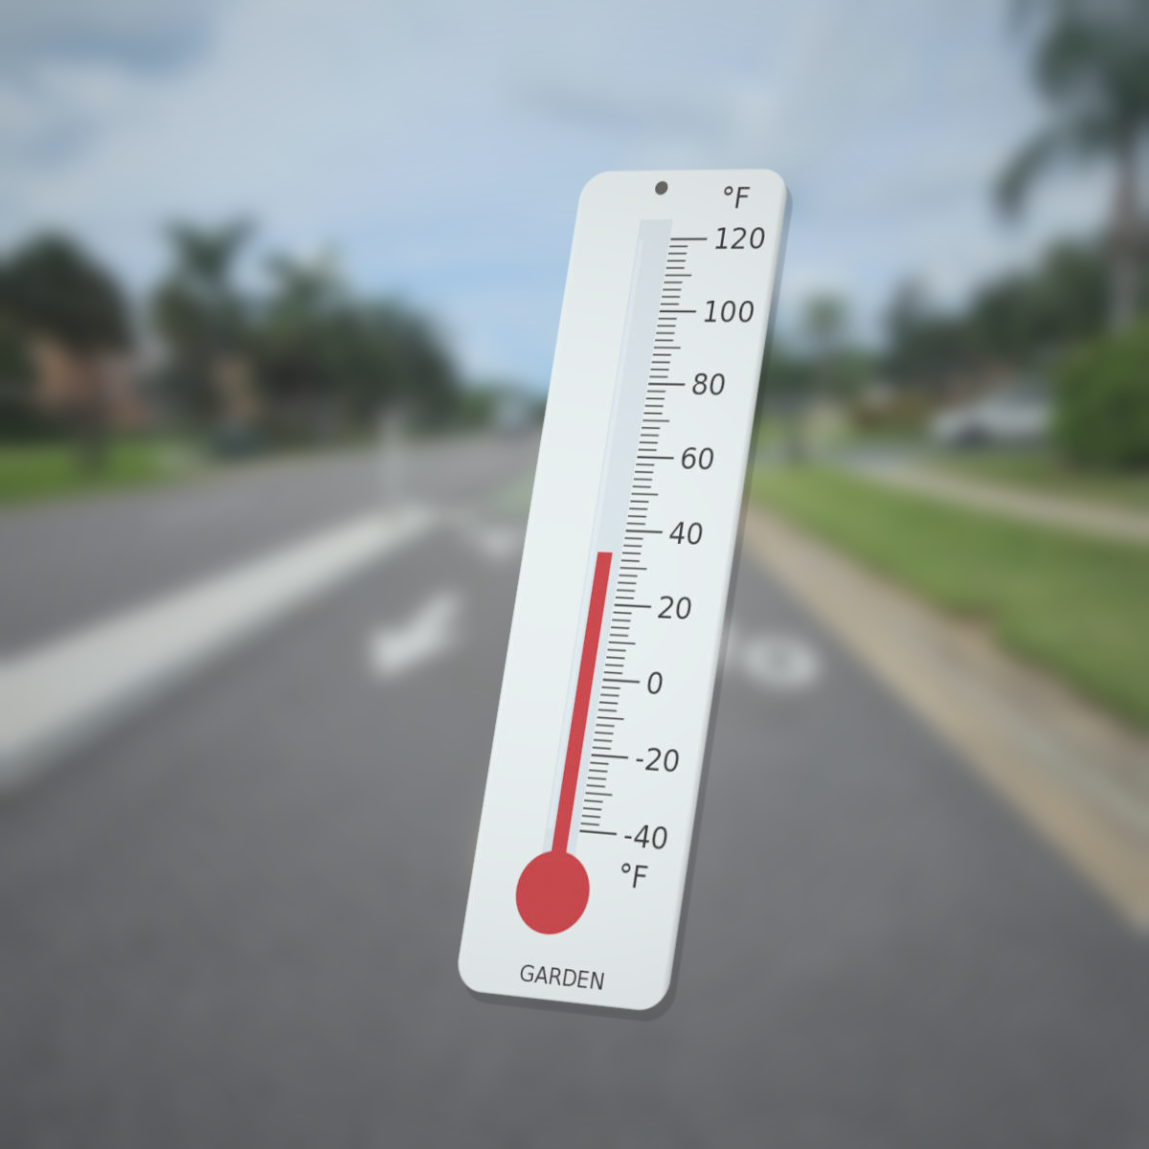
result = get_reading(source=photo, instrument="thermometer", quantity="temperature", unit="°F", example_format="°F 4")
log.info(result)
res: °F 34
